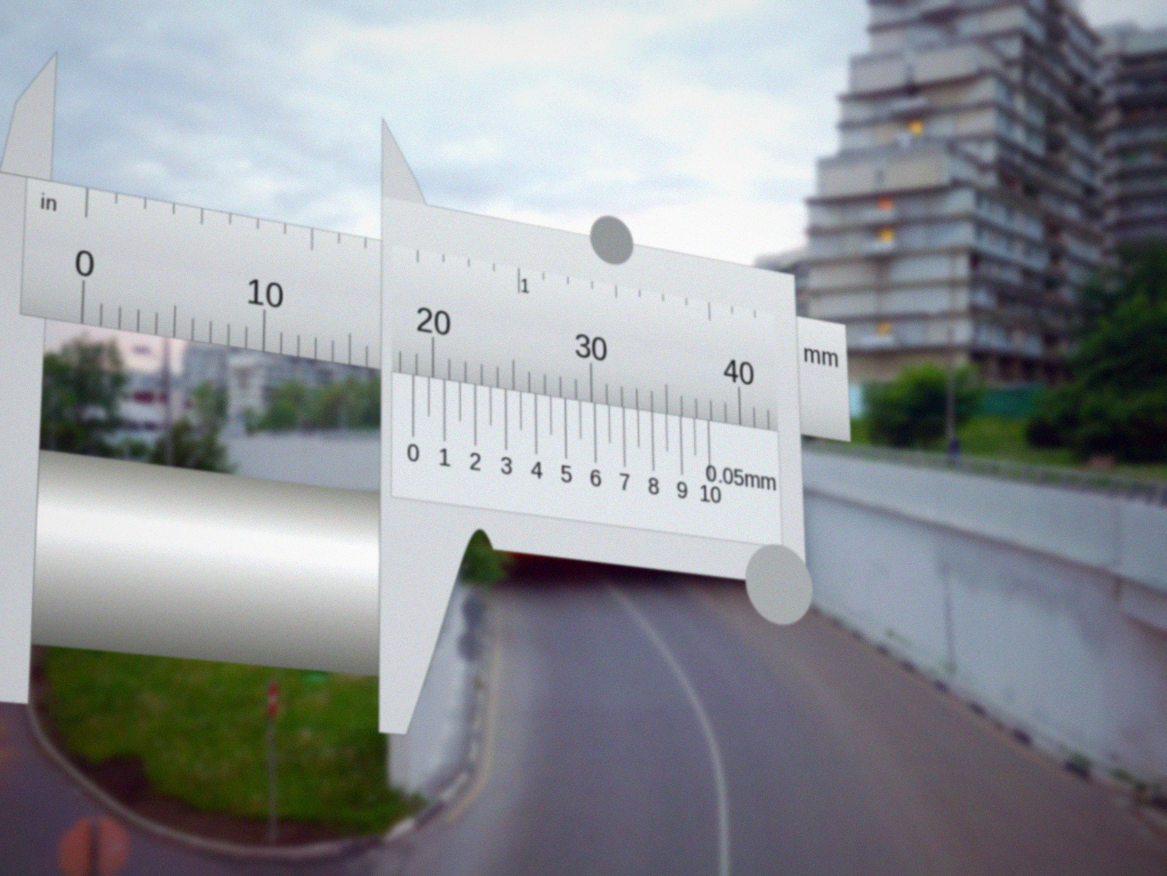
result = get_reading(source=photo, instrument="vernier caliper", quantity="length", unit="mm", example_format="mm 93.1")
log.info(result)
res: mm 18.8
